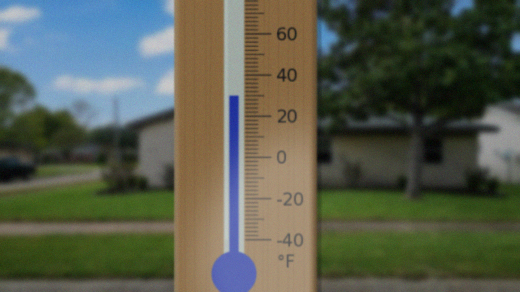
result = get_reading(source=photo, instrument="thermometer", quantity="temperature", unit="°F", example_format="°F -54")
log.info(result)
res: °F 30
